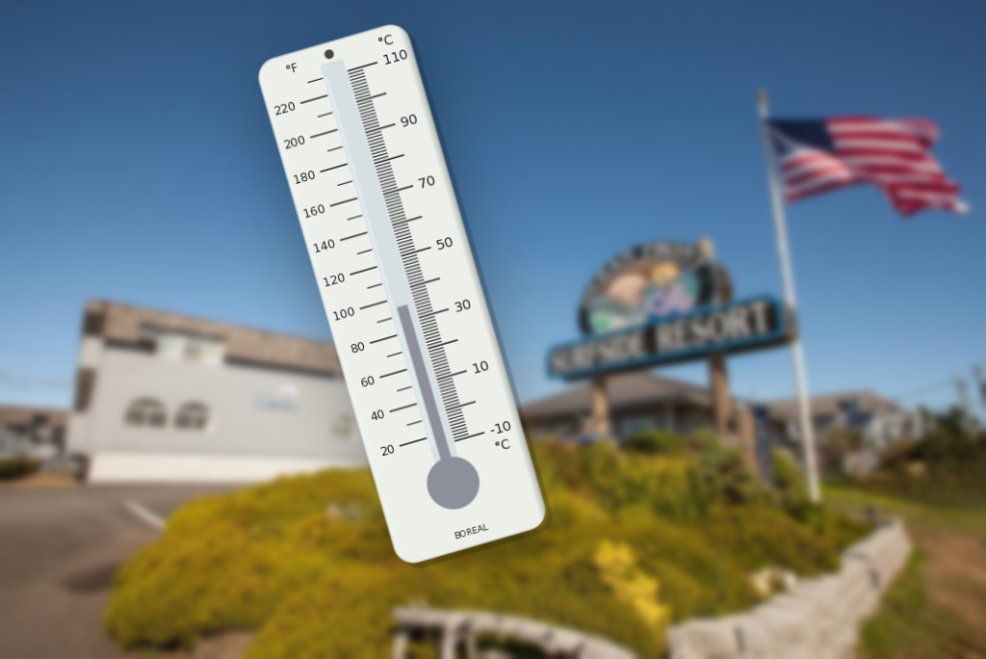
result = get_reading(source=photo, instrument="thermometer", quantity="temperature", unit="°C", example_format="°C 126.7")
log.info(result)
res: °C 35
